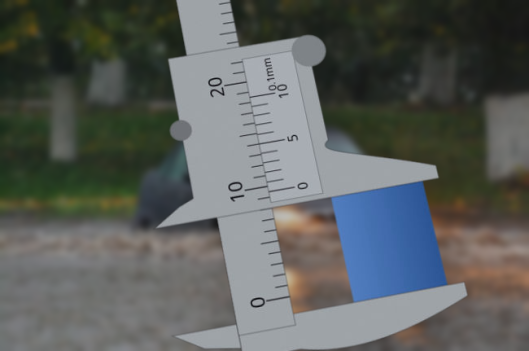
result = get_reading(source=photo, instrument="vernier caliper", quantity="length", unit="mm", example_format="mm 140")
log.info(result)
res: mm 9.5
